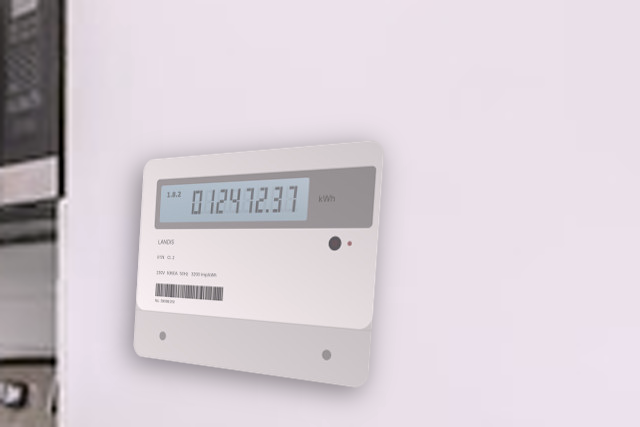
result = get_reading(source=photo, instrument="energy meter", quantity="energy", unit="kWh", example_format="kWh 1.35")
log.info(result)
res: kWh 12472.37
